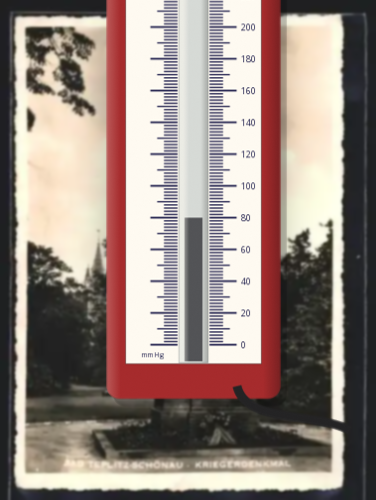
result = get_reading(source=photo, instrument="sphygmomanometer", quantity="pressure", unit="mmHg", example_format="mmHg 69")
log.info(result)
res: mmHg 80
